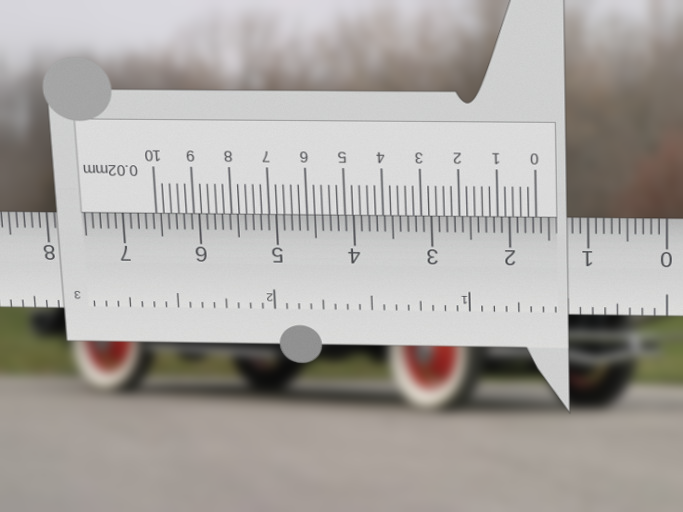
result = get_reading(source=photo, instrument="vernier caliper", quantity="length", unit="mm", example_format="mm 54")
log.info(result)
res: mm 16.6
